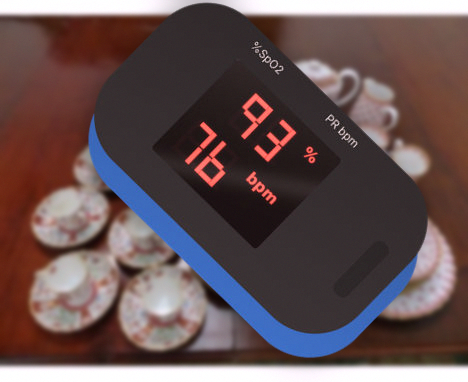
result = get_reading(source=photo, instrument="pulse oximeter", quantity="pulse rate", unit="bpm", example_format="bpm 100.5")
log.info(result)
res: bpm 76
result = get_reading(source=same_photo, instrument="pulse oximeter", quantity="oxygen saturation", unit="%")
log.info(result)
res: % 93
